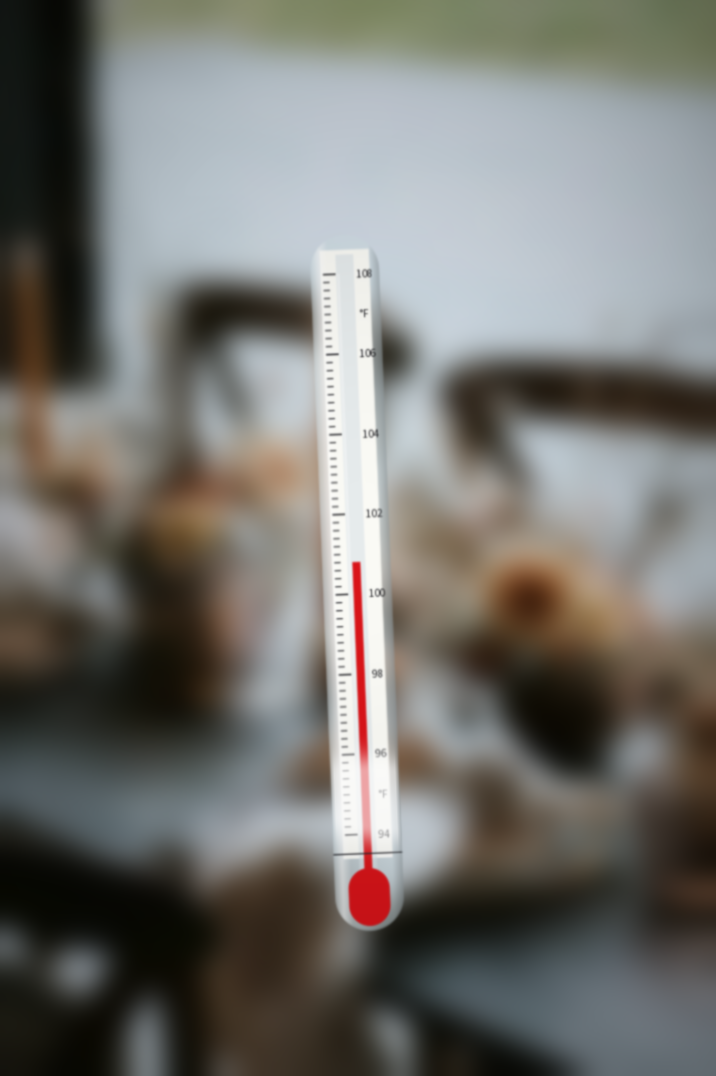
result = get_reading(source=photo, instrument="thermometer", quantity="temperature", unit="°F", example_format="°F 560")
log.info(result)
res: °F 100.8
